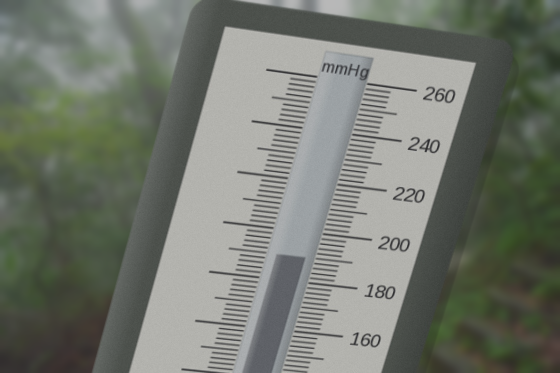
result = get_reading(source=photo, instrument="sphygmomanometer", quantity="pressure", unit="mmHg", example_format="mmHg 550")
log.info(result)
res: mmHg 190
